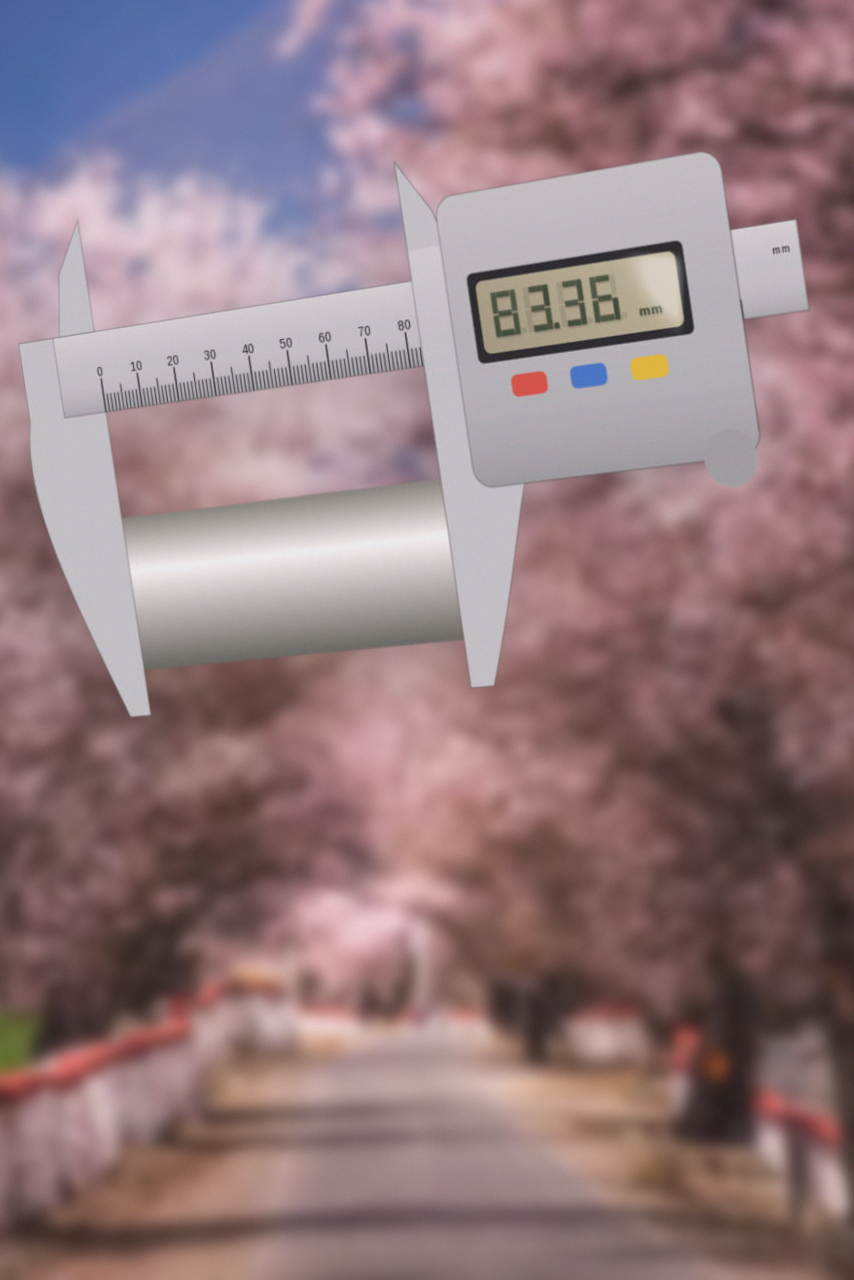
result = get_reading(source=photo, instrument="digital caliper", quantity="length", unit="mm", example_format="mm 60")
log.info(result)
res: mm 83.36
